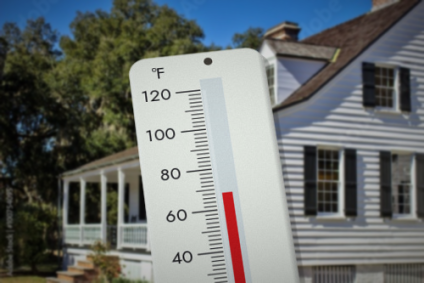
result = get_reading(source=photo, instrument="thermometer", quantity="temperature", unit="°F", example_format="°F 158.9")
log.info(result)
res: °F 68
